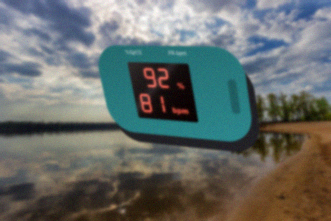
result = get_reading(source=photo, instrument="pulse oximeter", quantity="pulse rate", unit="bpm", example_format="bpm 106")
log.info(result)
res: bpm 81
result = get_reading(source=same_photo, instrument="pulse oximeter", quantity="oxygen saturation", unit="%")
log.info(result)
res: % 92
